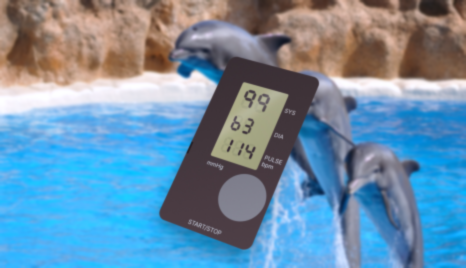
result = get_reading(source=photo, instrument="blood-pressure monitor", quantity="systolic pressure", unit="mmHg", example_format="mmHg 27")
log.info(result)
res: mmHg 99
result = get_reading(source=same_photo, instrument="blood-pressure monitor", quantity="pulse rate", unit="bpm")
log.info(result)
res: bpm 114
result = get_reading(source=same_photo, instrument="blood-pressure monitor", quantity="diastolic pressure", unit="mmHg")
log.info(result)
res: mmHg 63
